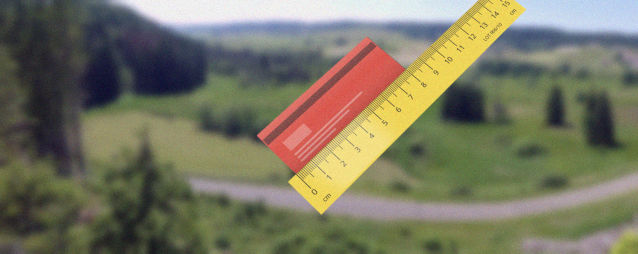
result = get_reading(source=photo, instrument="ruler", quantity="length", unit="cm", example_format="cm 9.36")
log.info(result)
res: cm 8
